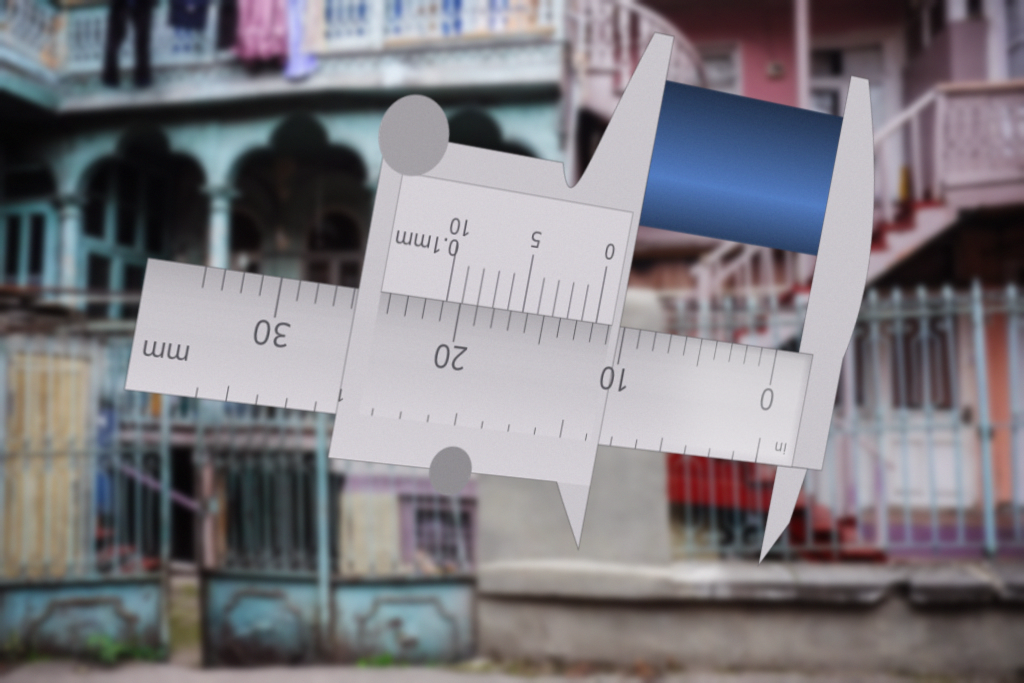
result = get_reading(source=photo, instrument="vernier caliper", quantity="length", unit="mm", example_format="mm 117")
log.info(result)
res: mm 11.8
